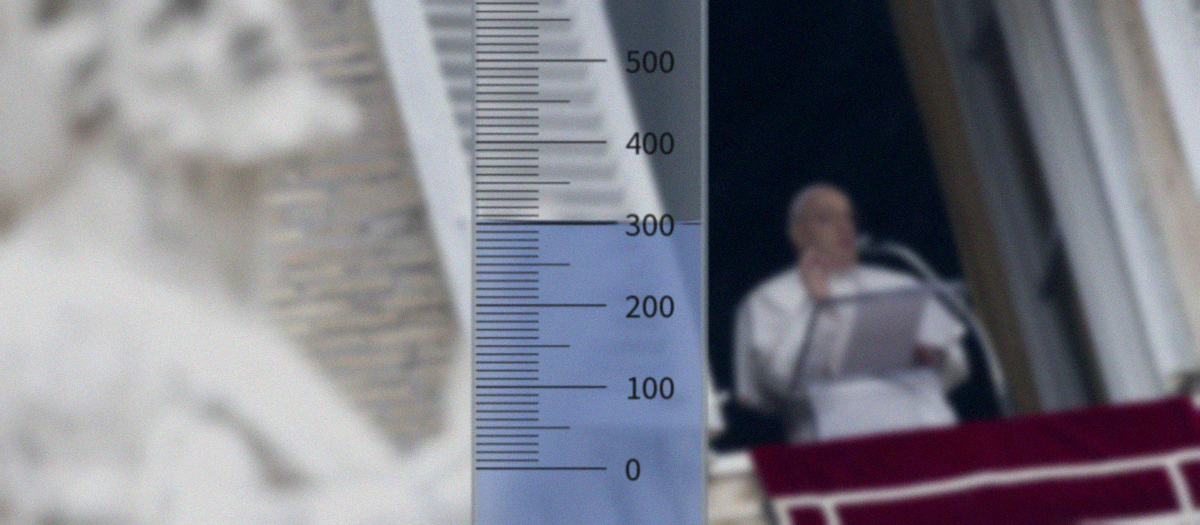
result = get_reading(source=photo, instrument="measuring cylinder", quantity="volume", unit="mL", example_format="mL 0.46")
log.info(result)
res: mL 300
